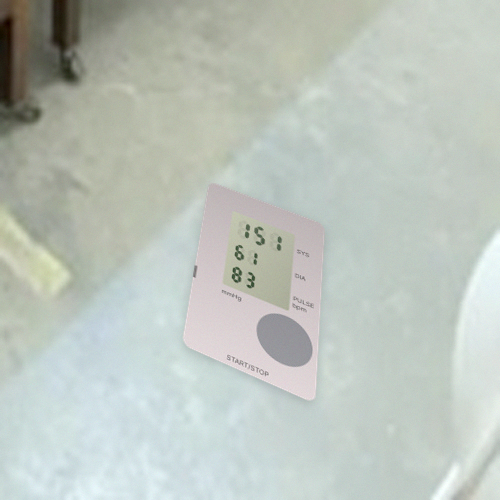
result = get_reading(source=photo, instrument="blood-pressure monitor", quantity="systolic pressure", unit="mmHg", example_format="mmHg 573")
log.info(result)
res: mmHg 151
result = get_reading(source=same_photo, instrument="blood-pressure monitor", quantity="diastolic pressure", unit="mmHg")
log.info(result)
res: mmHg 61
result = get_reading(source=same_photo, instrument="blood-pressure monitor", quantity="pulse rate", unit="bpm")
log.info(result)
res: bpm 83
